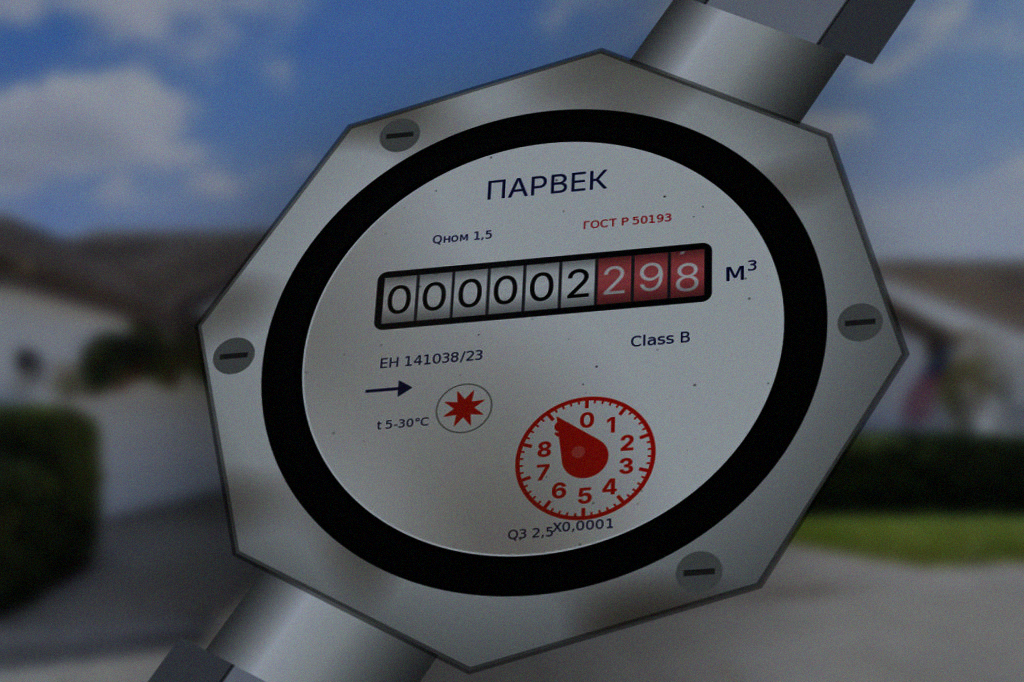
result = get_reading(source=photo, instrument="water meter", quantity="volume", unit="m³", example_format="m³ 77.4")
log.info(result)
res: m³ 2.2979
